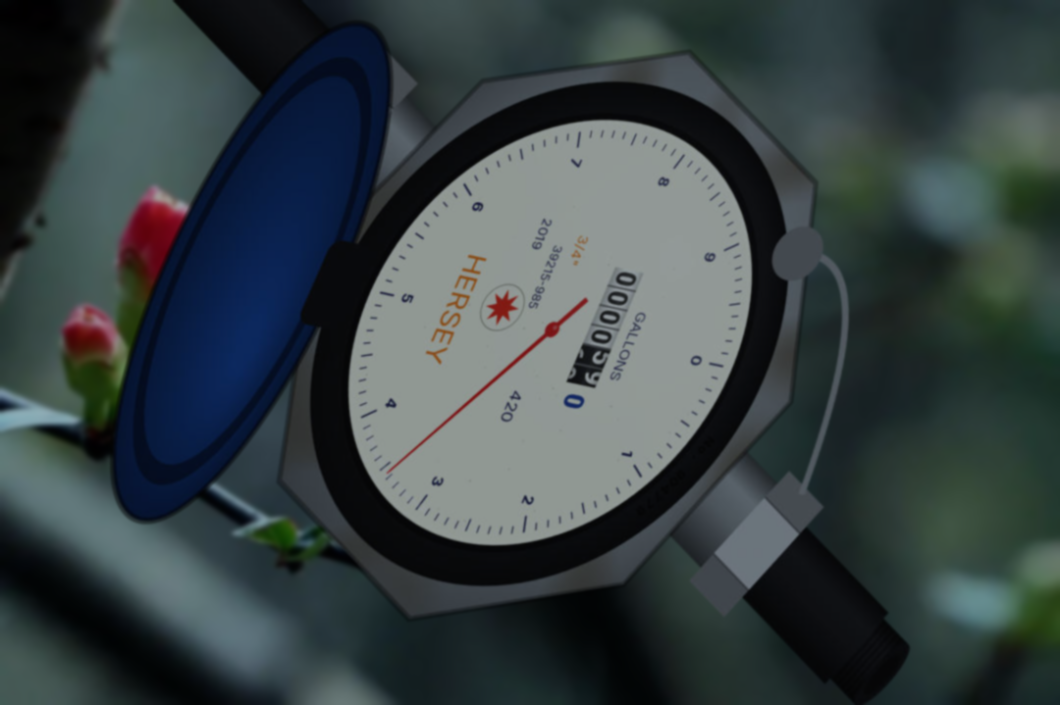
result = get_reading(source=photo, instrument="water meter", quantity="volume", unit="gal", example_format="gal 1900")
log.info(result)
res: gal 593.4
